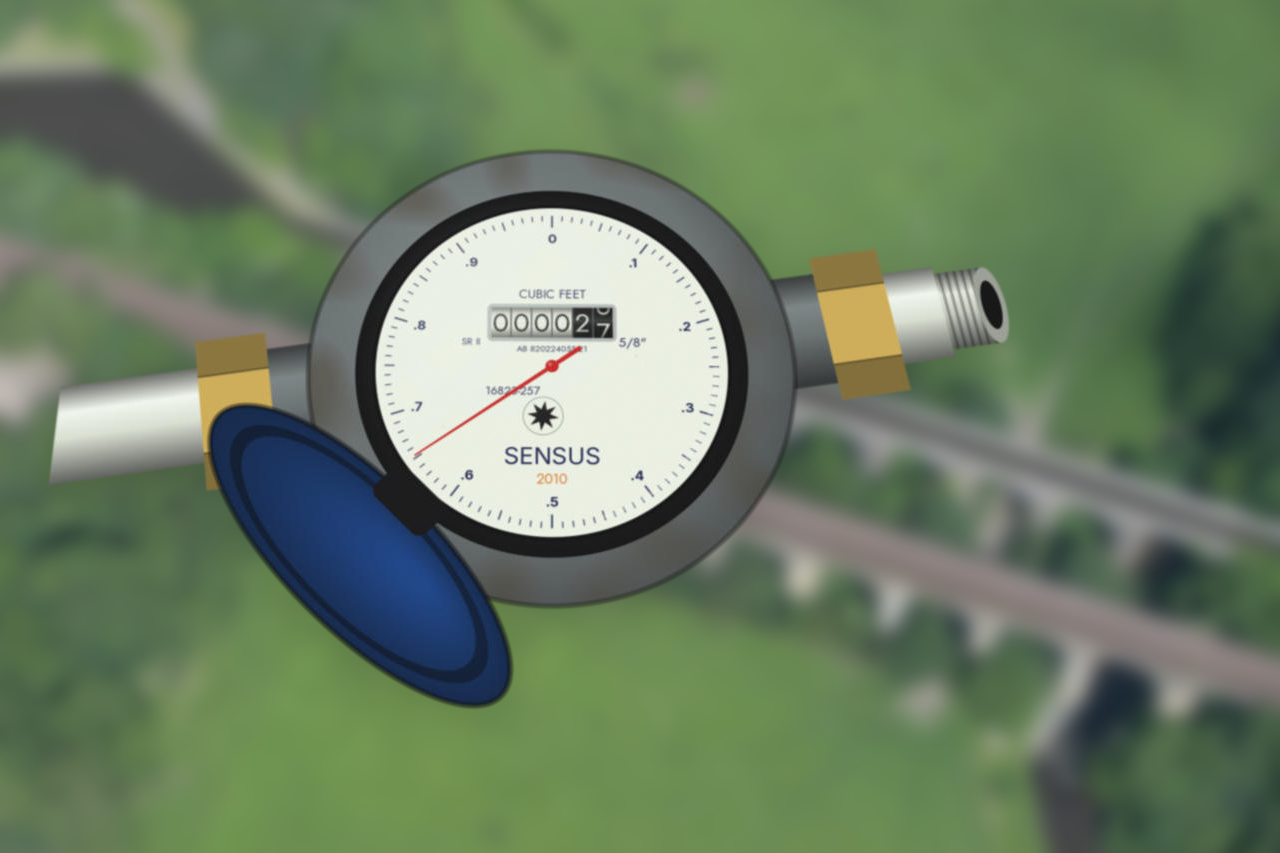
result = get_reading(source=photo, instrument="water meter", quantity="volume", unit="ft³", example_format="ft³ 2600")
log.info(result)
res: ft³ 26.65
